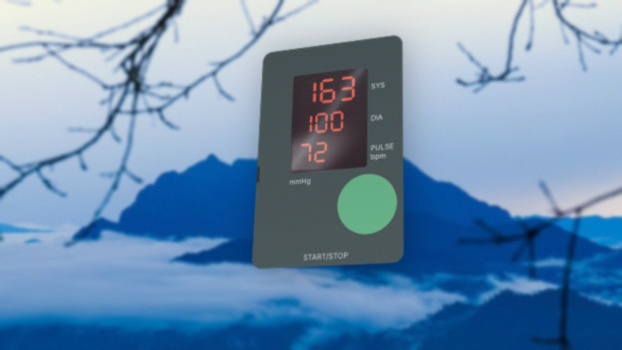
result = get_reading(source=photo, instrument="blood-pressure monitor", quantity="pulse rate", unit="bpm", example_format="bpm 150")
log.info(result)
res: bpm 72
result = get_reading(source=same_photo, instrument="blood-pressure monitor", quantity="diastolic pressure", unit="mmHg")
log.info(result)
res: mmHg 100
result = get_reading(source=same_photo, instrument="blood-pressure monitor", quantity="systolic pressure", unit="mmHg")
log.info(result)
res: mmHg 163
